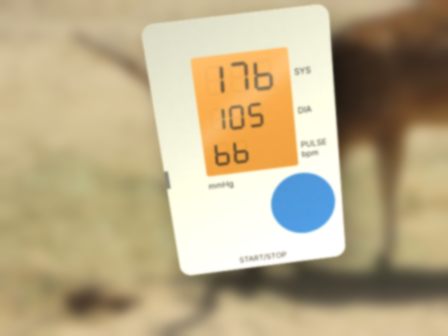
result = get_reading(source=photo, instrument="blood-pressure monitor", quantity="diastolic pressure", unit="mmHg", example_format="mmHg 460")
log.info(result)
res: mmHg 105
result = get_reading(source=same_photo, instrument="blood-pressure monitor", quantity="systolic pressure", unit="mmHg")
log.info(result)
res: mmHg 176
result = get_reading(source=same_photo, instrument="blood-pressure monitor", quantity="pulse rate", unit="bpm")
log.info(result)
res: bpm 66
